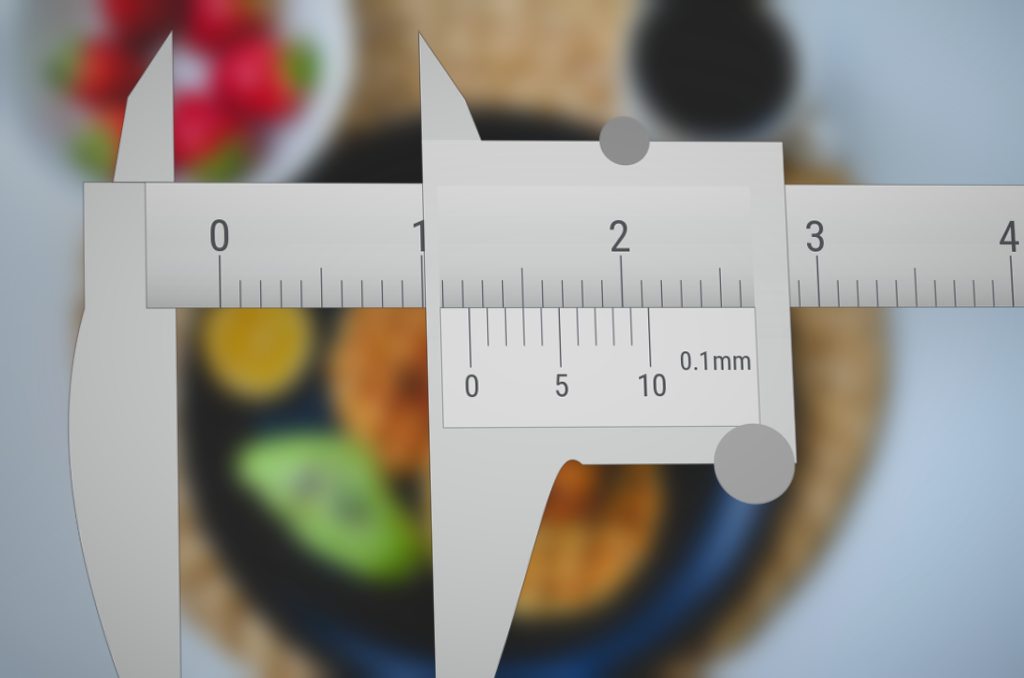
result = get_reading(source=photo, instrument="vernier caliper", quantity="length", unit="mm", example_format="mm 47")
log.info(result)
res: mm 12.3
